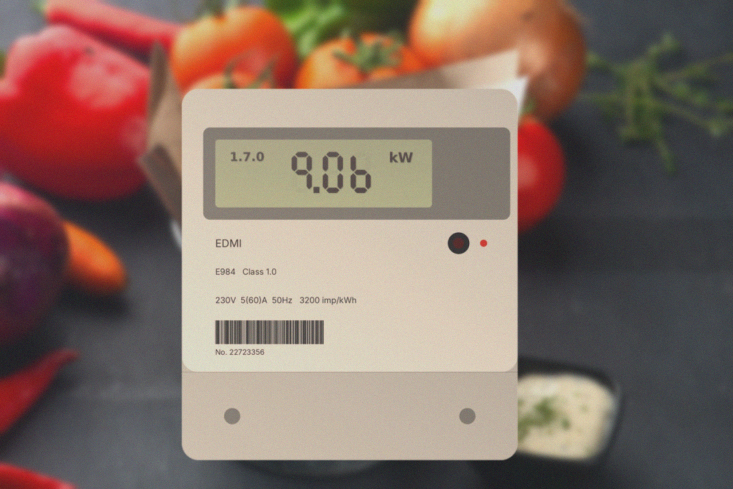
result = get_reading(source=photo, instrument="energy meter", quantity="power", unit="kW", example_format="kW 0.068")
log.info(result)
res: kW 9.06
